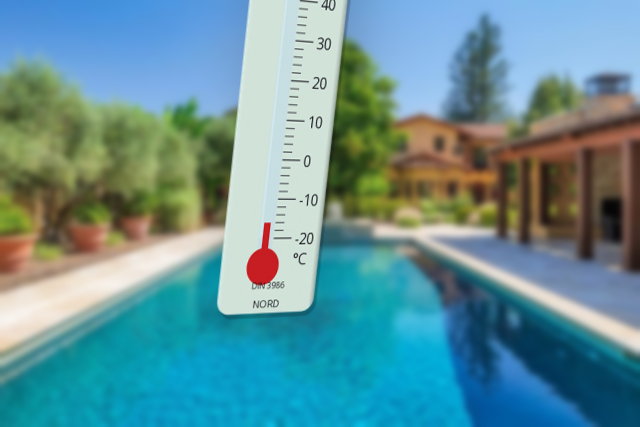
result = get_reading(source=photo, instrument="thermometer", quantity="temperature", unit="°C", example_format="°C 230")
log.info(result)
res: °C -16
